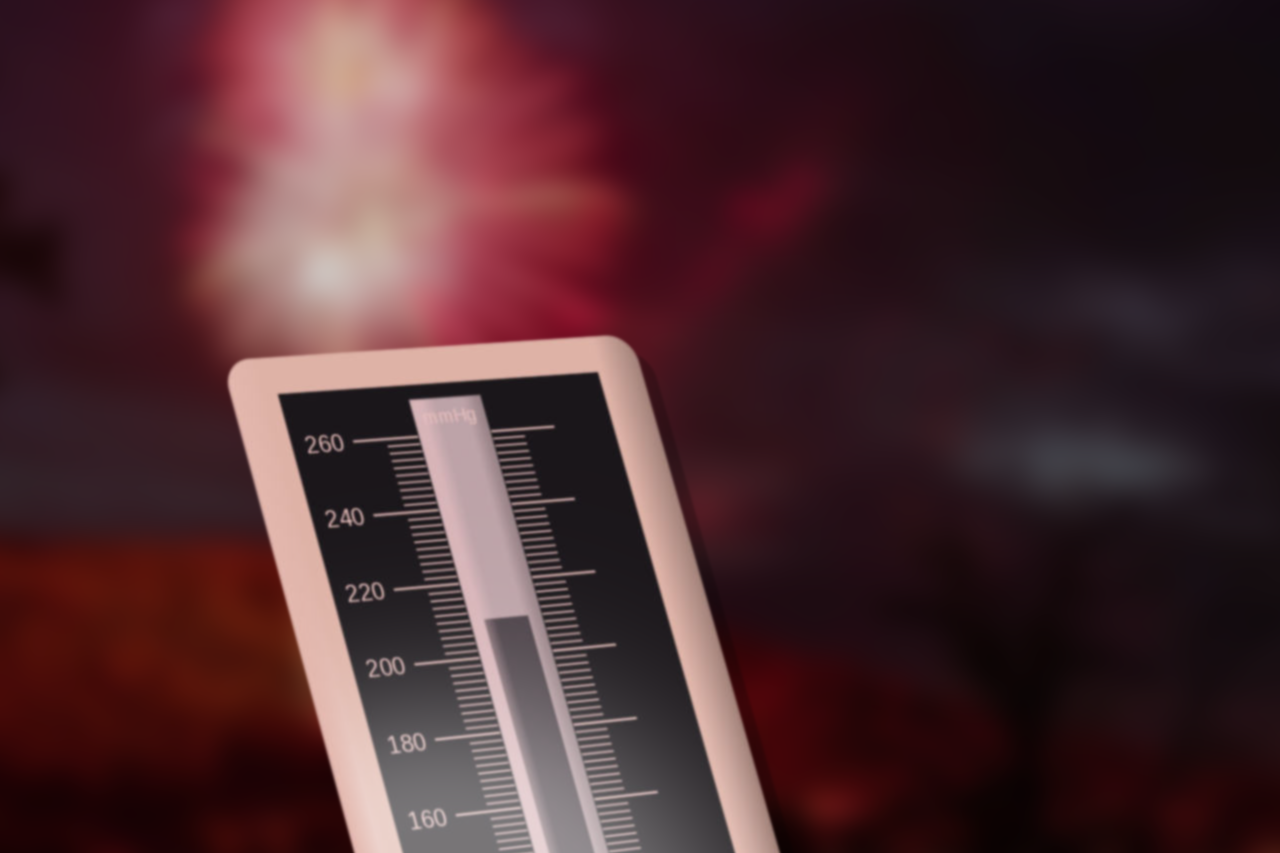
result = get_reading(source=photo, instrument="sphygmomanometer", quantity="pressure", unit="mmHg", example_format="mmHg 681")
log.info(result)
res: mmHg 210
